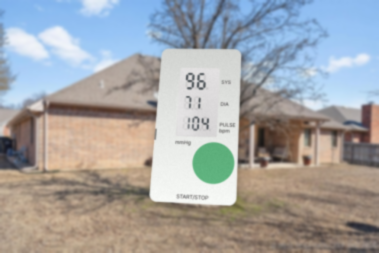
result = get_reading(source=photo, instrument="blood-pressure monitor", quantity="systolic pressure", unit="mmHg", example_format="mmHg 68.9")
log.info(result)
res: mmHg 96
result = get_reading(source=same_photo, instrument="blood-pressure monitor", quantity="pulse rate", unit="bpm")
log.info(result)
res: bpm 104
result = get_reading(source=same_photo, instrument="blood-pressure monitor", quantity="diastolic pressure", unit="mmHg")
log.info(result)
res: mmHg 71
